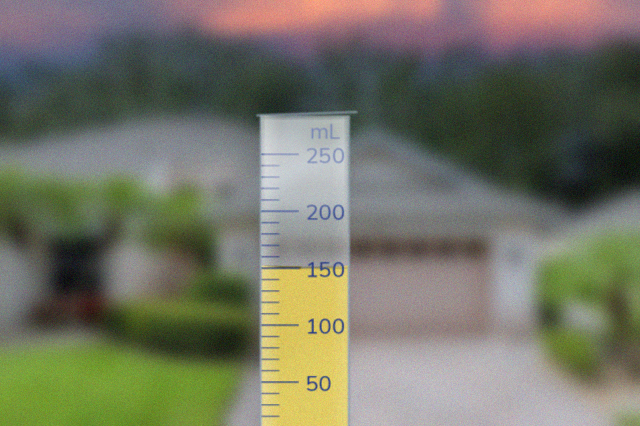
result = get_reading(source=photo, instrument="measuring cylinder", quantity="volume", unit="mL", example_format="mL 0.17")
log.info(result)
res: mL 150
